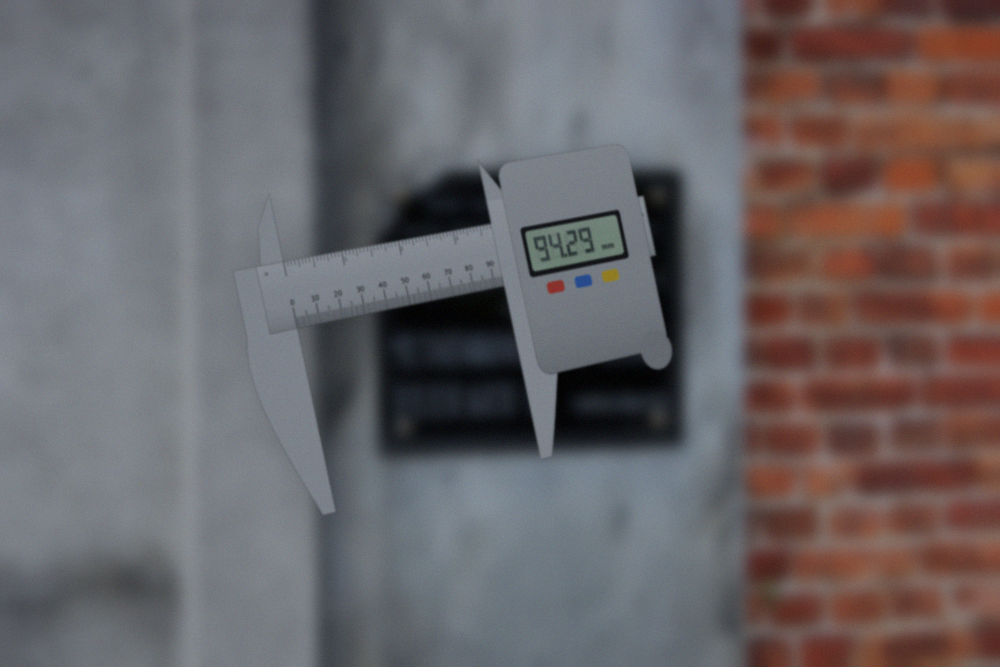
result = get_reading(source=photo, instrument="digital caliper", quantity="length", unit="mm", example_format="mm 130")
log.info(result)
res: mm 94.29
